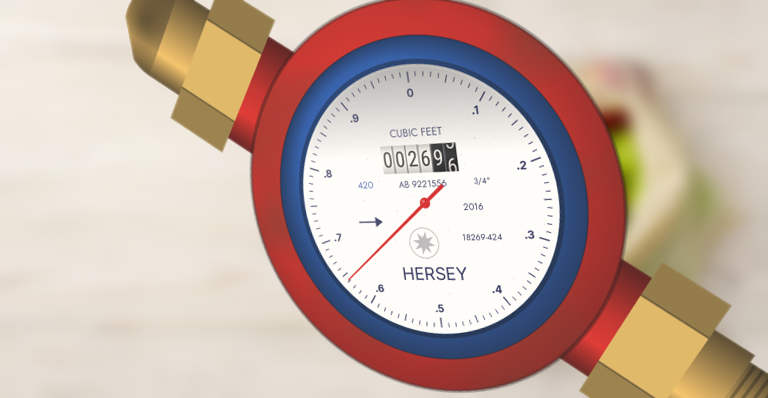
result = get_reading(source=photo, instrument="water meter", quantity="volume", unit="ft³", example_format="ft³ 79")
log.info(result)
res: ft³ 2695.64
